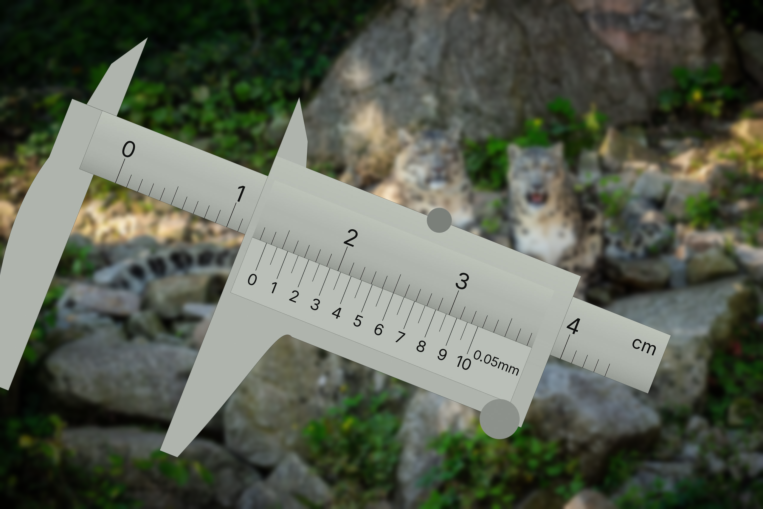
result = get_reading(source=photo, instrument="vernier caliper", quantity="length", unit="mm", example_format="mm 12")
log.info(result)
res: mm 13.6
